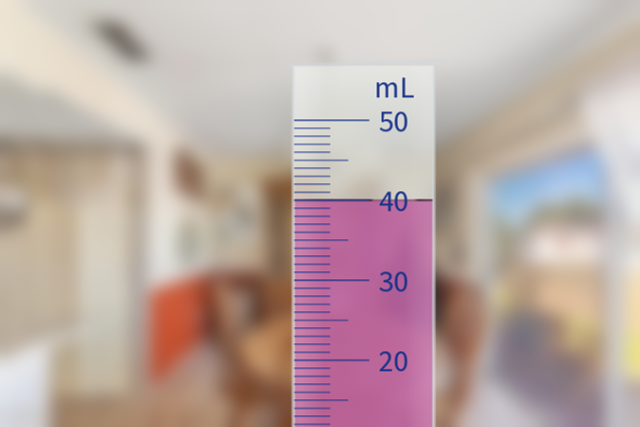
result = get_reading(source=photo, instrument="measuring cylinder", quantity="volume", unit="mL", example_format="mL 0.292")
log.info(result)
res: mL 40
